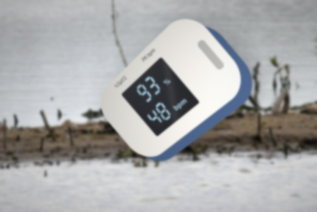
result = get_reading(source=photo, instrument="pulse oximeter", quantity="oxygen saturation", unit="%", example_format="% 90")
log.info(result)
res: % 93
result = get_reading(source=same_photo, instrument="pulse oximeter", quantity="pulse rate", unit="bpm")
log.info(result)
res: bpm 48
